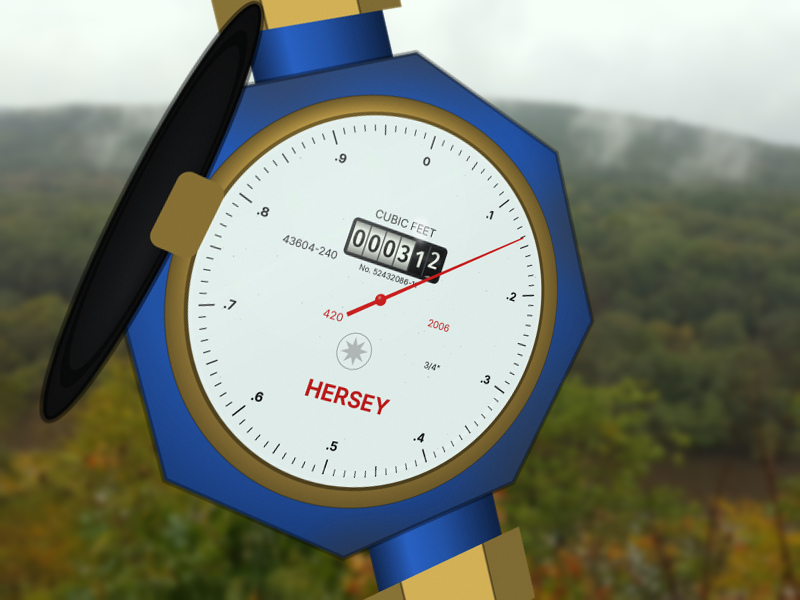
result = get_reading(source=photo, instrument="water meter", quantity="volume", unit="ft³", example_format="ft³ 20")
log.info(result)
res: ft³ 312.14
